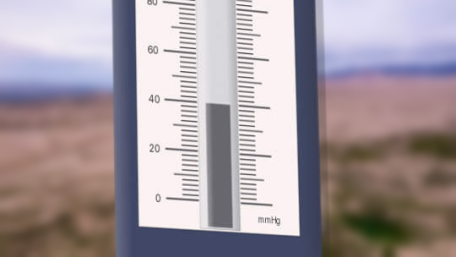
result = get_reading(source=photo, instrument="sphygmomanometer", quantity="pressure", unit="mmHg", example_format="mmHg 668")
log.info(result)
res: mmHg 40
